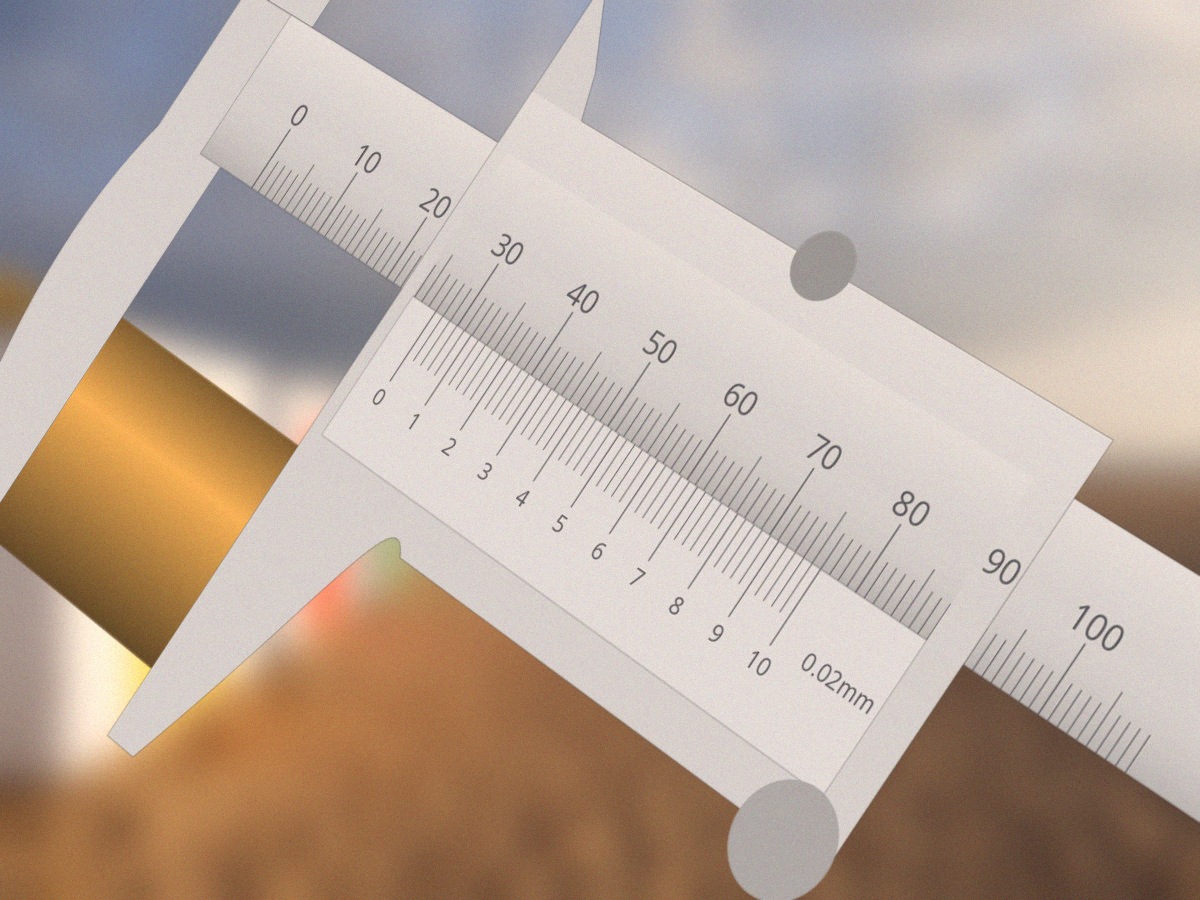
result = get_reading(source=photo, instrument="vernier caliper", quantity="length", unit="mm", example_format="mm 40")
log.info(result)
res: mm 27.0
